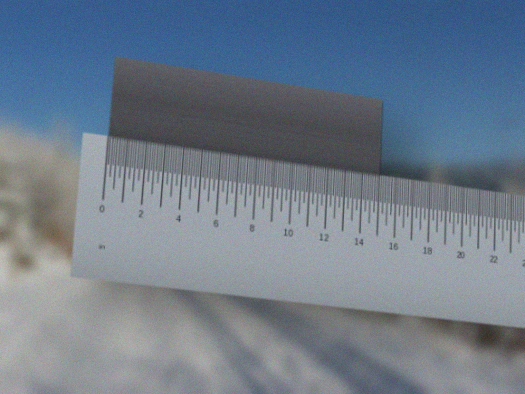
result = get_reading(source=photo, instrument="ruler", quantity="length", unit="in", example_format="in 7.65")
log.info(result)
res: in 15
